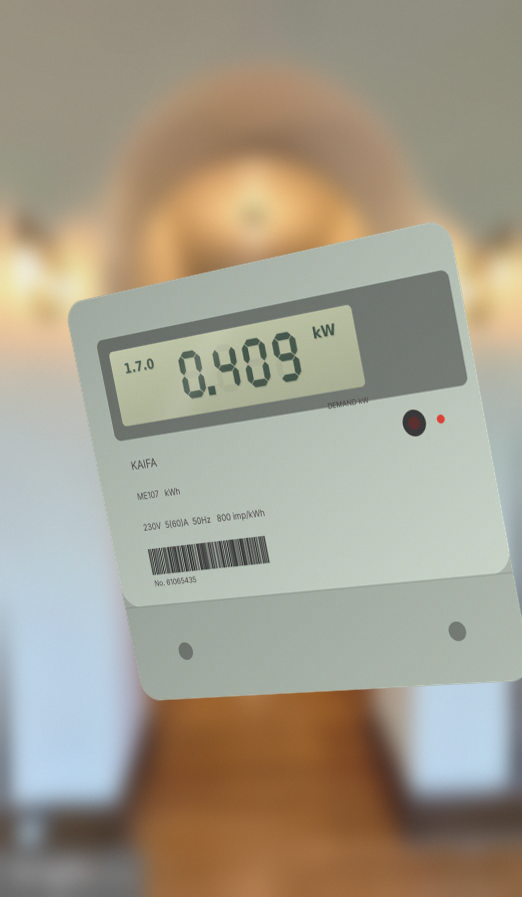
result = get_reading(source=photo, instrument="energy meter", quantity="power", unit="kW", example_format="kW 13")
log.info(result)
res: kW 0.409
